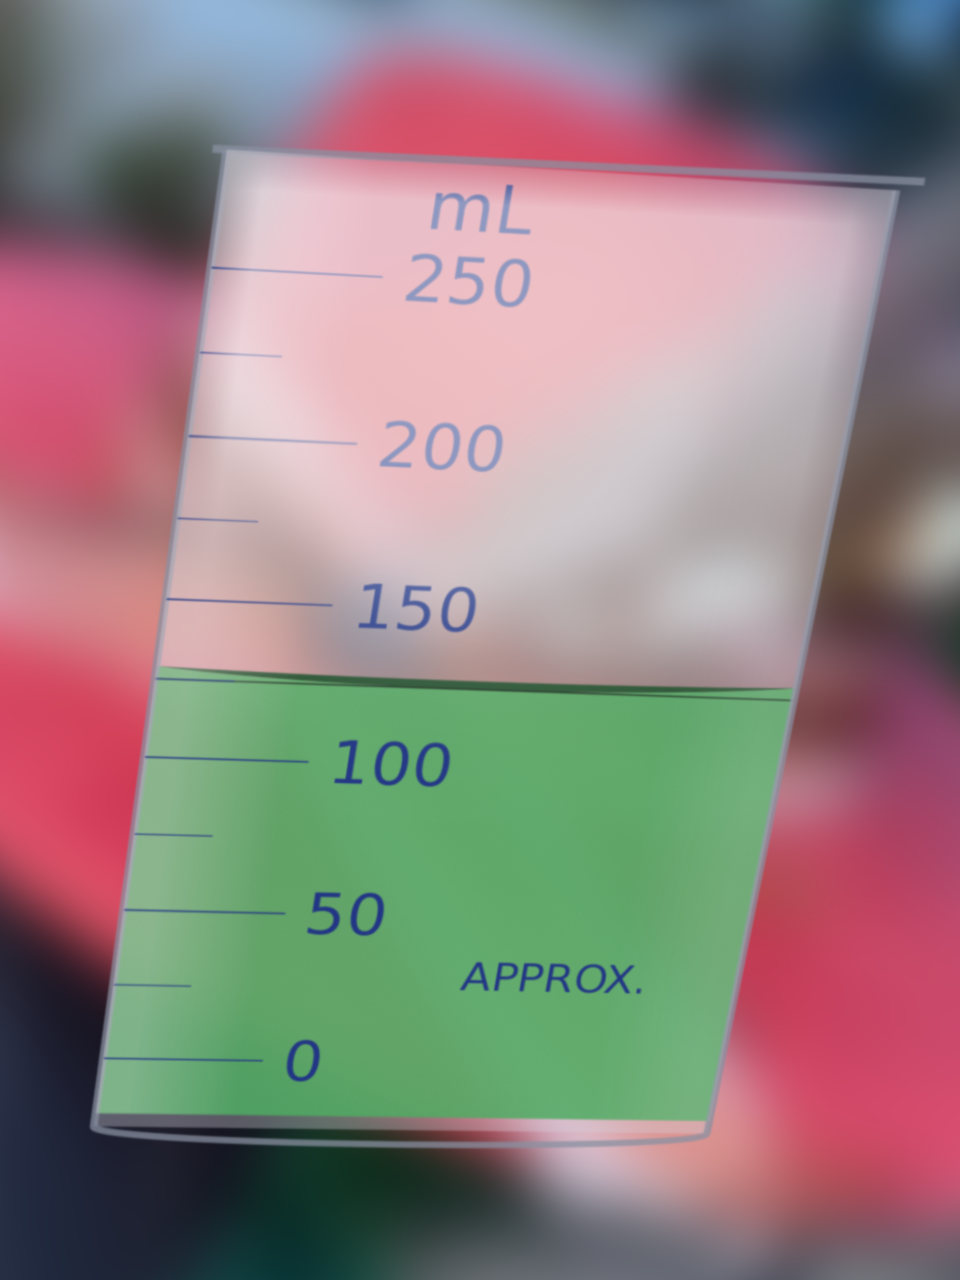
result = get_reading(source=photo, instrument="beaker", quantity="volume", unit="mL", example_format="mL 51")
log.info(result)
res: mL 125
